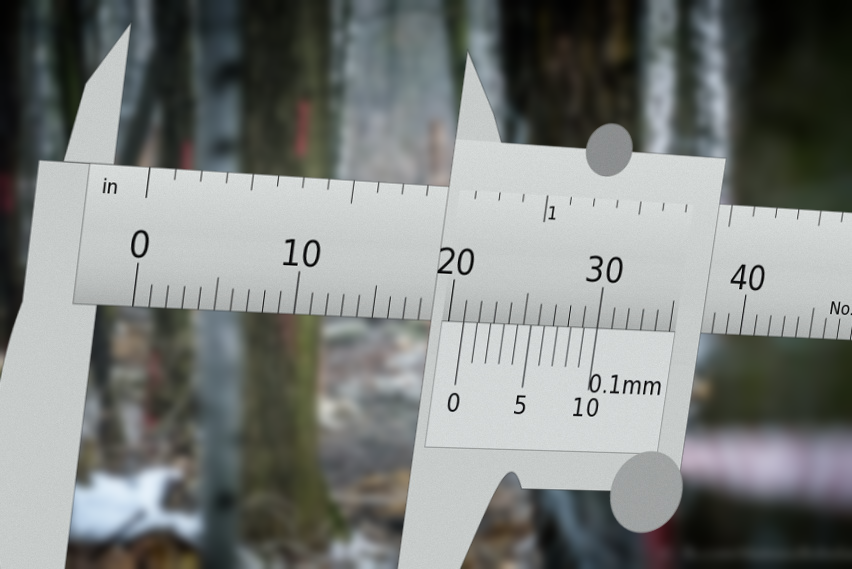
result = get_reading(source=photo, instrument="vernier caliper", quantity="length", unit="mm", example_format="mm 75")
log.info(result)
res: mm 21.0
